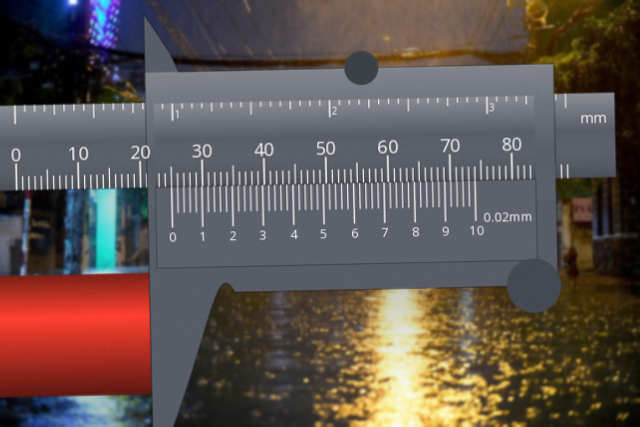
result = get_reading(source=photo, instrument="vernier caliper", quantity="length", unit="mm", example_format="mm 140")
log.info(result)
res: mm 25.0
